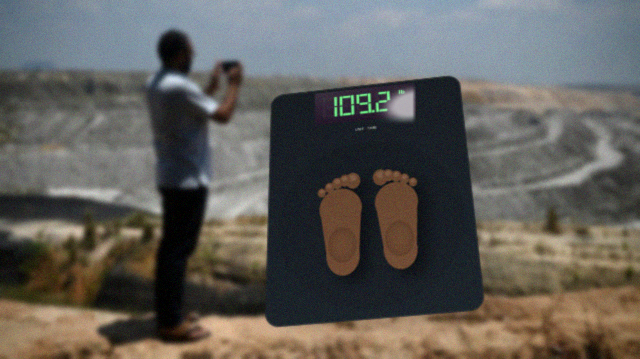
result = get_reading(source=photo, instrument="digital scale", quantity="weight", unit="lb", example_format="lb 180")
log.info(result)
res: lb 109.2
